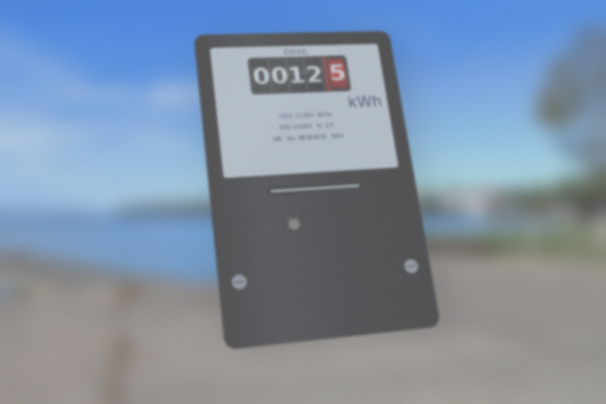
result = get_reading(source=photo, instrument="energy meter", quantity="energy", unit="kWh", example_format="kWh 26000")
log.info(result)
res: kWh 12.5
